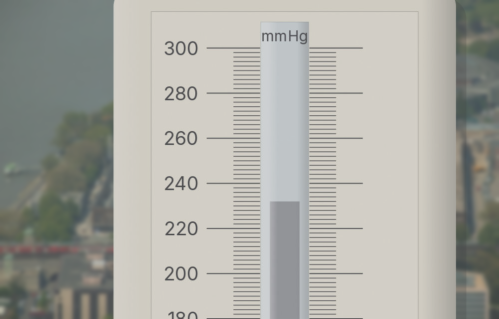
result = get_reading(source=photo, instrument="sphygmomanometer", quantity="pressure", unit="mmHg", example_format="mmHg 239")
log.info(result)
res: mmHg 232
